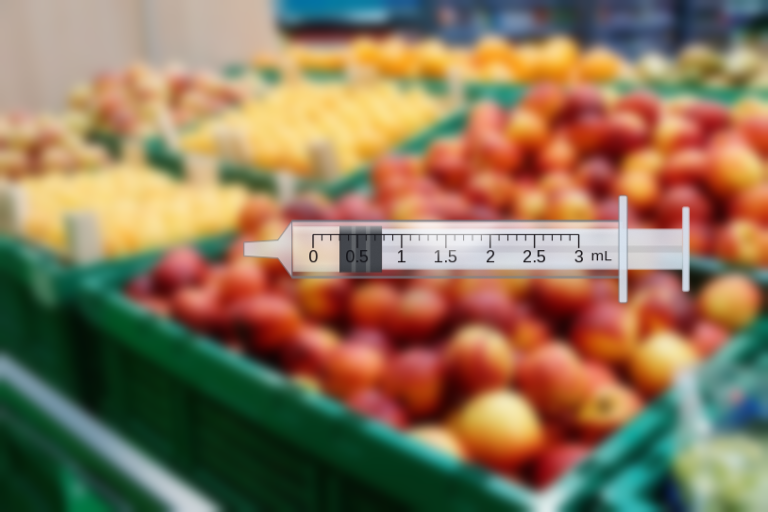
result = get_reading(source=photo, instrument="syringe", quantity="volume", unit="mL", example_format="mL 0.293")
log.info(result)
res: mL 0.3
